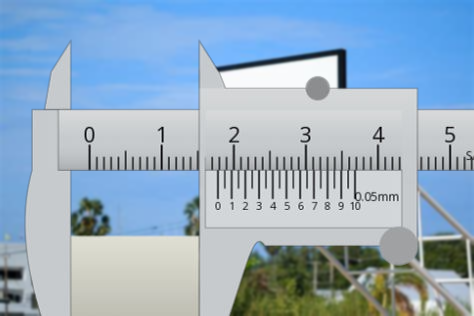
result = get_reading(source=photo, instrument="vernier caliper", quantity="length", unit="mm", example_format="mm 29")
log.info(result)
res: mm 17.8
